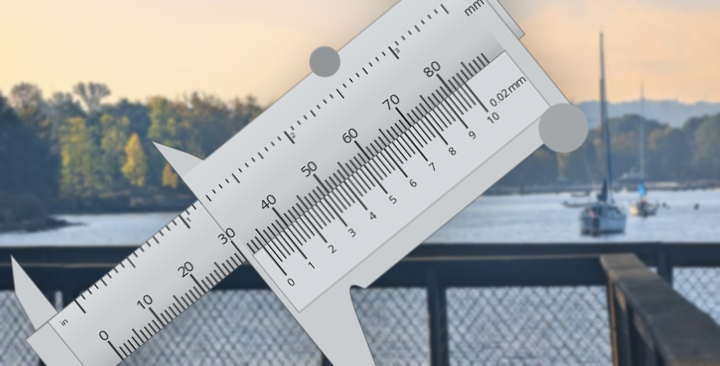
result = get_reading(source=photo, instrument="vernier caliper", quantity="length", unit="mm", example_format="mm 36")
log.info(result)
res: mm 34.0
